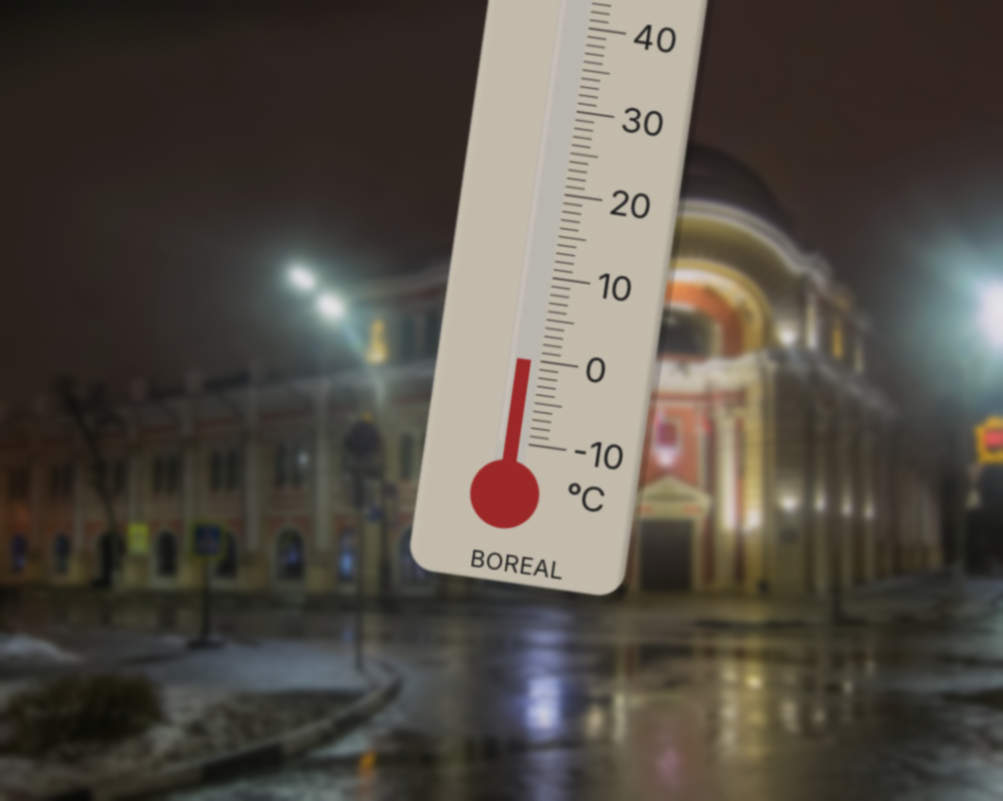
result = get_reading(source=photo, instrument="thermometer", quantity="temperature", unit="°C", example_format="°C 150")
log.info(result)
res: °C 0
